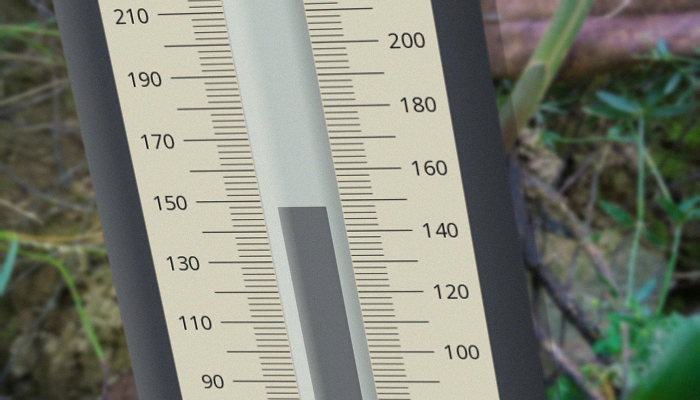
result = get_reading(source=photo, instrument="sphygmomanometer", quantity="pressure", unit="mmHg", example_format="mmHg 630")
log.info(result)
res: mmHg 148
